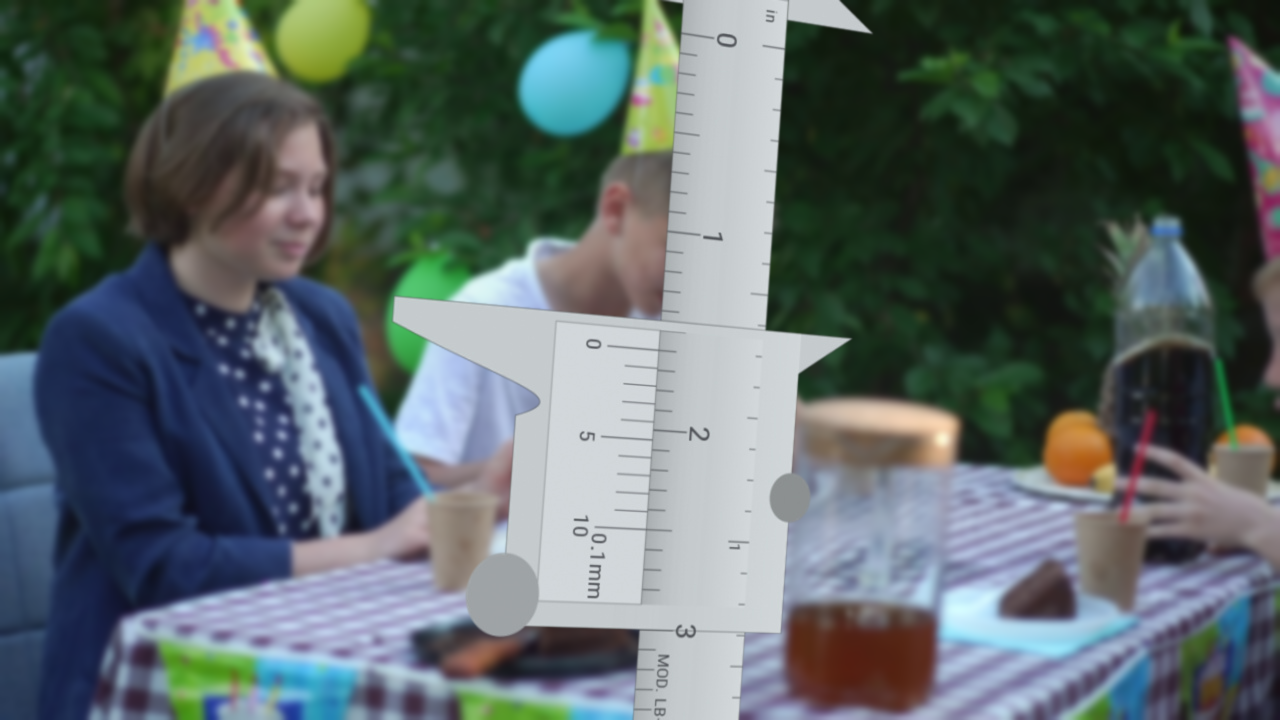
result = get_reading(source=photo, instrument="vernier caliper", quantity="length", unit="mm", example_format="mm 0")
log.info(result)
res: mm 16.0
